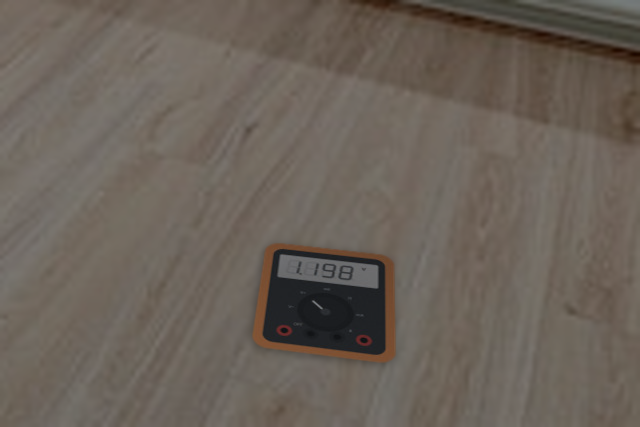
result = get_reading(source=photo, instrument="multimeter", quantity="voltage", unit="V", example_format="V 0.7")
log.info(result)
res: V 1.198
